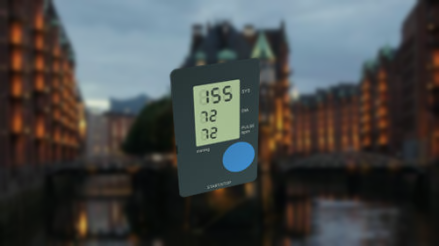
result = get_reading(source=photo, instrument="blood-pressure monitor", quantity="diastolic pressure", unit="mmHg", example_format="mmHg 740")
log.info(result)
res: mmHg 72
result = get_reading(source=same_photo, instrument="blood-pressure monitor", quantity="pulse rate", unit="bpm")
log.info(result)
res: bpm 72
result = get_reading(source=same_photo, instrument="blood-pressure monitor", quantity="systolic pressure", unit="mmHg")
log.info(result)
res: mmHg 155
